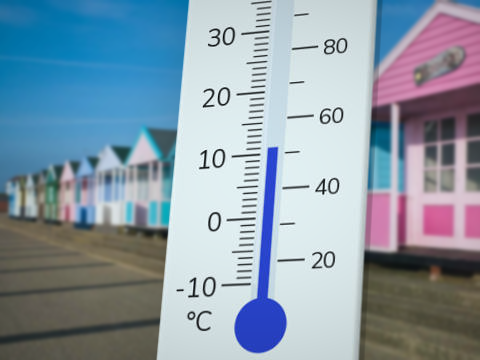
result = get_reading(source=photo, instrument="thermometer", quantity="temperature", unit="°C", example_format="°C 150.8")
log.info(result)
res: °C 11
